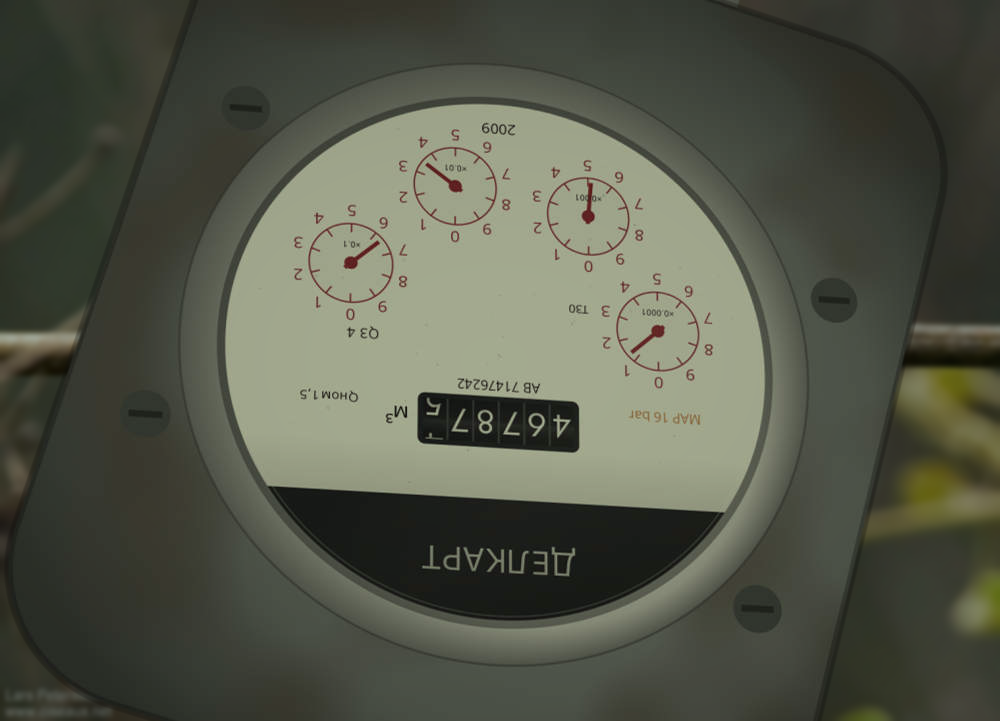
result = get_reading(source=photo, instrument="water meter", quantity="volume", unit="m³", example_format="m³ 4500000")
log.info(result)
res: m³ 467874.6351
